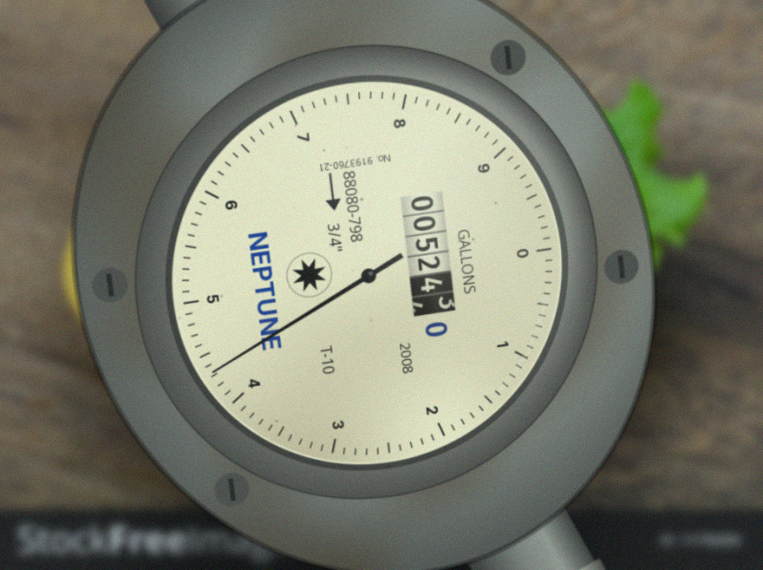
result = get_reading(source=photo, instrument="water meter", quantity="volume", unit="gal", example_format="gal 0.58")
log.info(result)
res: gal 52434.3
